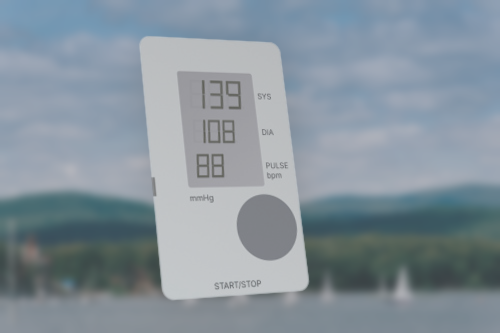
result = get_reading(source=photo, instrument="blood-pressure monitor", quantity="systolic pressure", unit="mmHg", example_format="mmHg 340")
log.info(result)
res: mmHg 139
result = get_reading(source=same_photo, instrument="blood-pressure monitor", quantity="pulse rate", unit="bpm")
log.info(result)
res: bpm 88
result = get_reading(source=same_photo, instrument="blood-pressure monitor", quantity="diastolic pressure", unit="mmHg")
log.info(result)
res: mmHg 108
